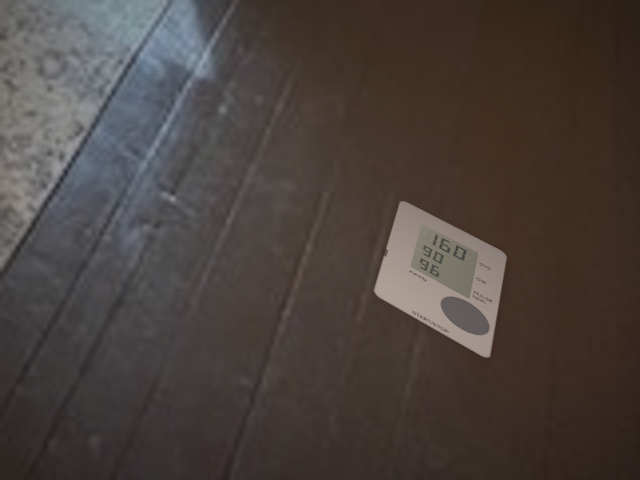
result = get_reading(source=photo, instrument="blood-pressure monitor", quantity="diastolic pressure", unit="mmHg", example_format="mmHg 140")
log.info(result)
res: mmHg 90
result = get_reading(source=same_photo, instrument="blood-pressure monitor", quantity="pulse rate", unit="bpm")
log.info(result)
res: bpm 96
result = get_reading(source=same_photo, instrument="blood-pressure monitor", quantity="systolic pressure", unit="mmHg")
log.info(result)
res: mmHg 160
